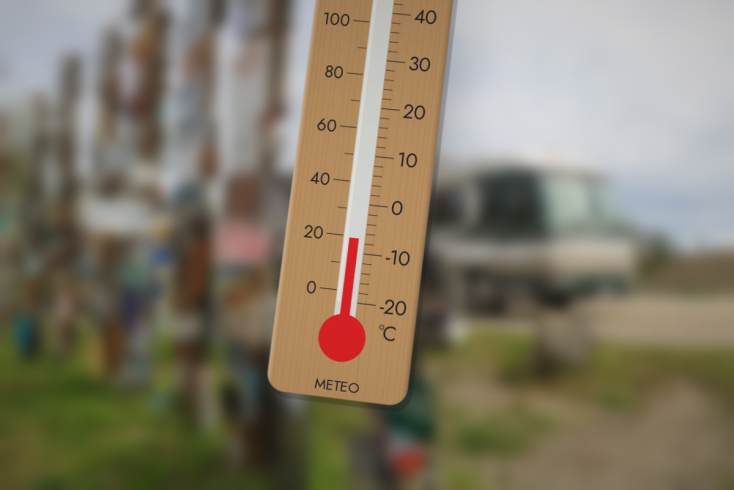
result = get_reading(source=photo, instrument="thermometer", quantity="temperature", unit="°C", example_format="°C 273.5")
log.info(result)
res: °C -7
